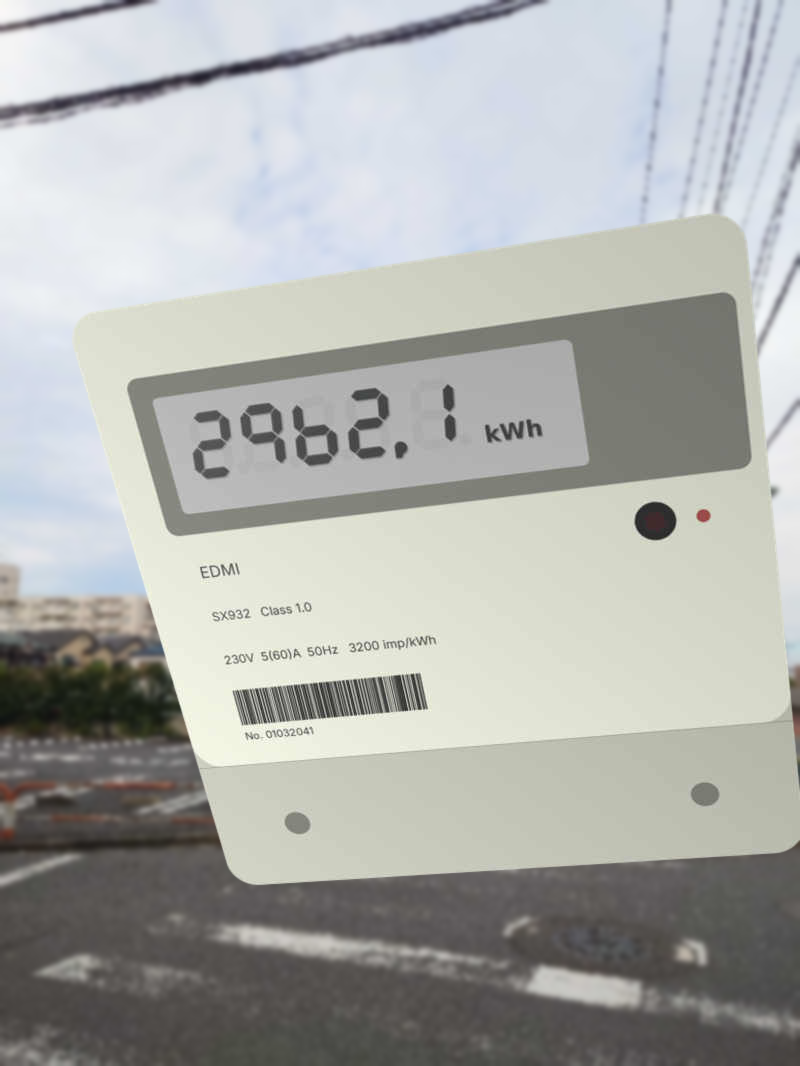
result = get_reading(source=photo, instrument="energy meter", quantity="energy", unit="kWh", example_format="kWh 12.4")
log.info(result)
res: kWh 2962.1
